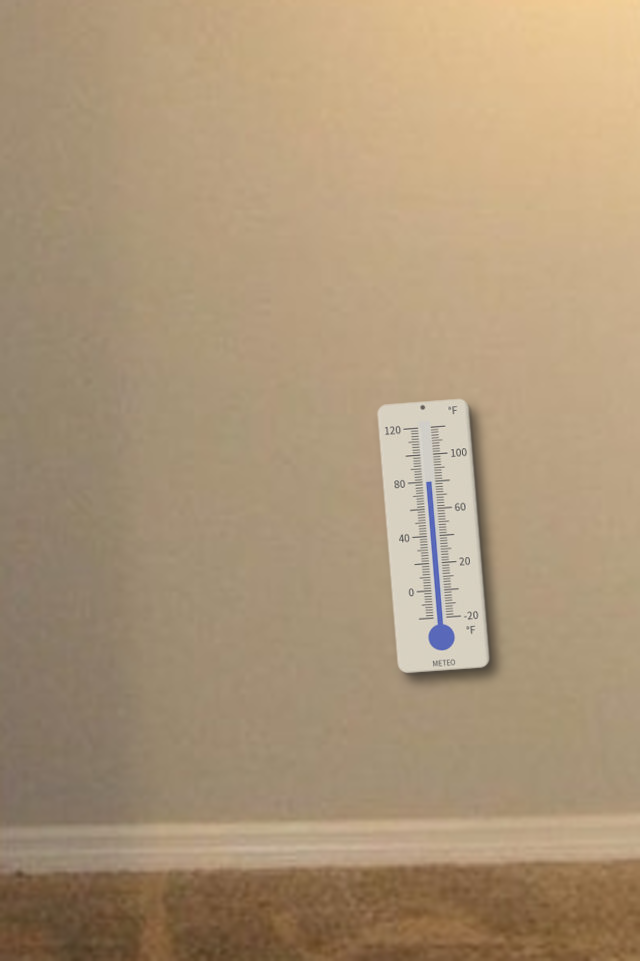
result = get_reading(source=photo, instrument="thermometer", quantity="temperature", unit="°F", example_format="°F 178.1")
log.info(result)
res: °F 80
